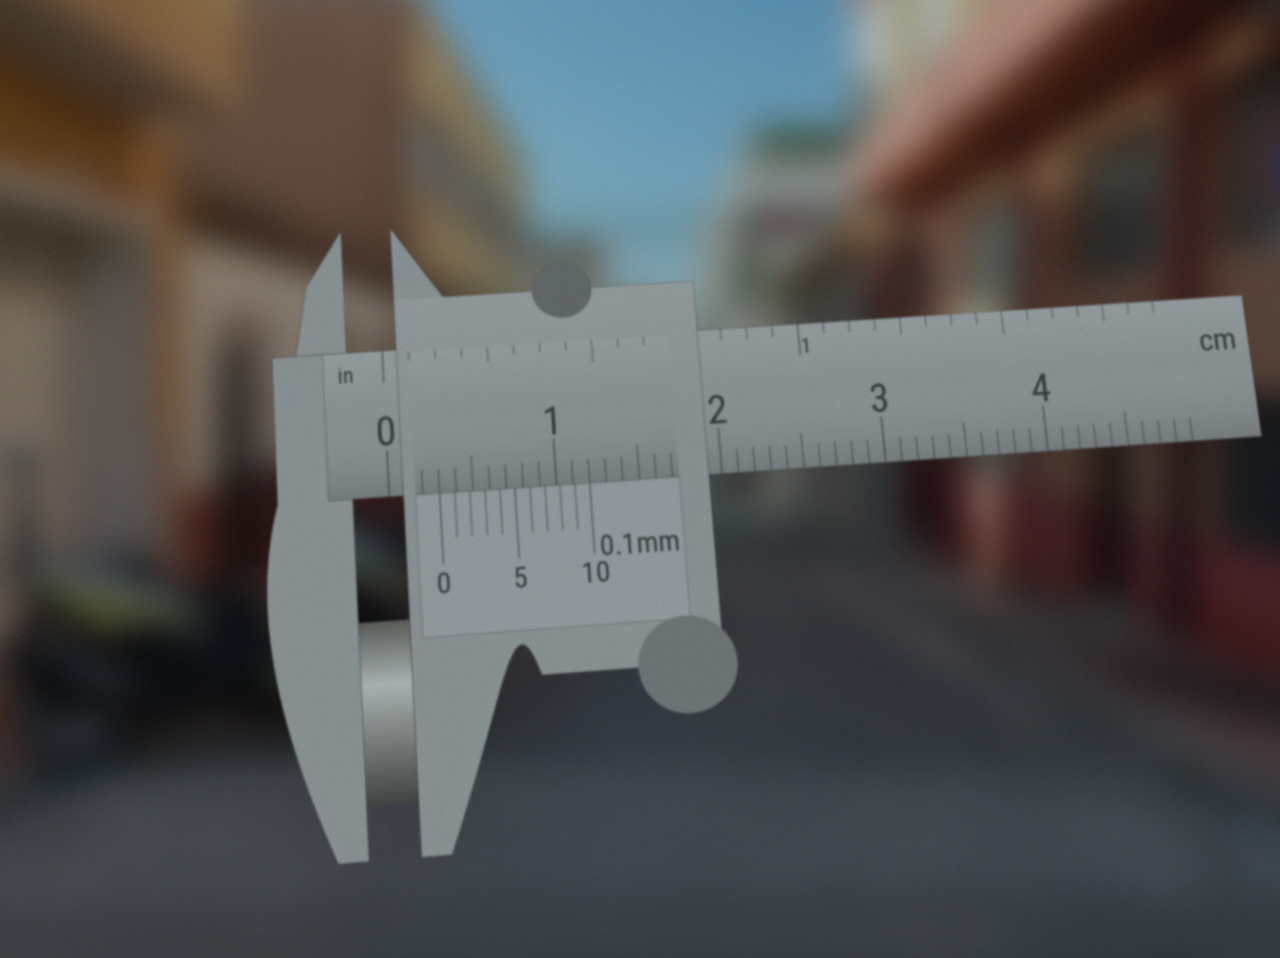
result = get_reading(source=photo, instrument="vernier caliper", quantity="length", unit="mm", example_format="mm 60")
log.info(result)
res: mm 3.0
